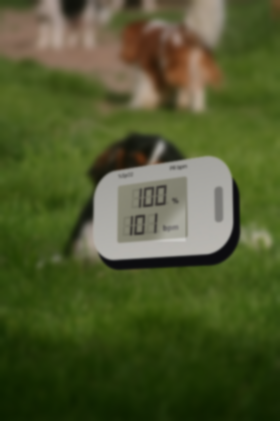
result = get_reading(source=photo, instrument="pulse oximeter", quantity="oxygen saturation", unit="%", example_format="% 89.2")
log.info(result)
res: % 100
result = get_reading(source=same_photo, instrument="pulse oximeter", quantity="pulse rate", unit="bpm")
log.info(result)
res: bpm 101
